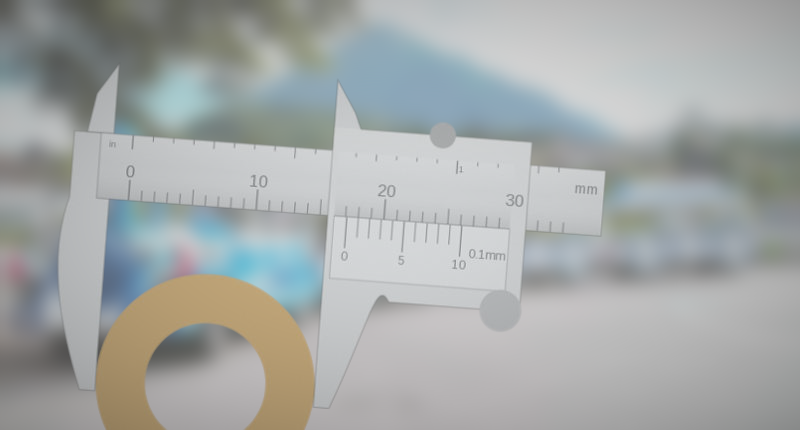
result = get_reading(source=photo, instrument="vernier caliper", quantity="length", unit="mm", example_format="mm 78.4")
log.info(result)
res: mm 17.1
